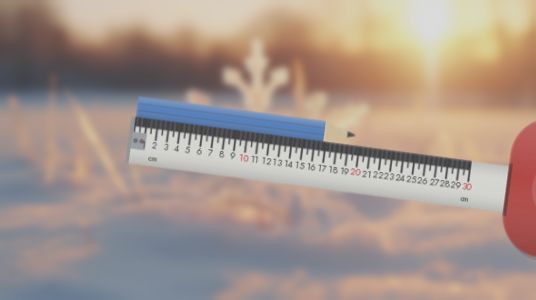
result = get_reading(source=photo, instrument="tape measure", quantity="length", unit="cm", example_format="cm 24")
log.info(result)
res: cm 19.5
